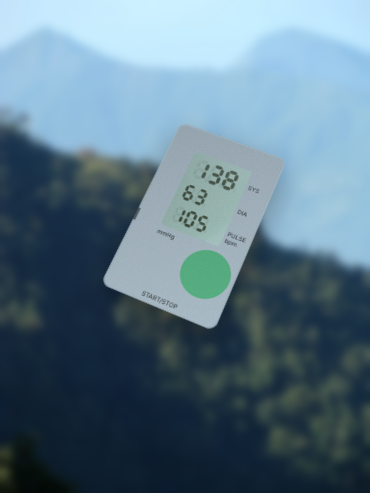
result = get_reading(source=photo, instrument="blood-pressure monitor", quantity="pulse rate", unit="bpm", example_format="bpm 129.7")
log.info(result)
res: bpm 105
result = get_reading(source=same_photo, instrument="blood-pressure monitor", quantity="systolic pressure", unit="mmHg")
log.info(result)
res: mmHg 138
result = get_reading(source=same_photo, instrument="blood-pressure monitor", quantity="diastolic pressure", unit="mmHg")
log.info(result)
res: mmHg 63
